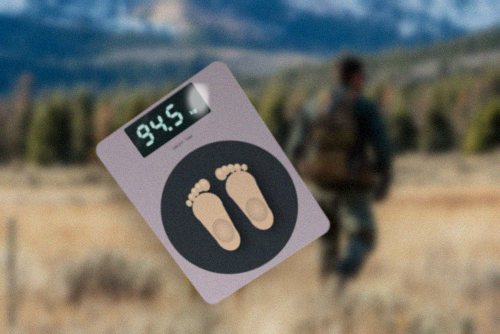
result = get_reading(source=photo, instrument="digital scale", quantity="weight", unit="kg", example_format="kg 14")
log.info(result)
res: kg 94.5
